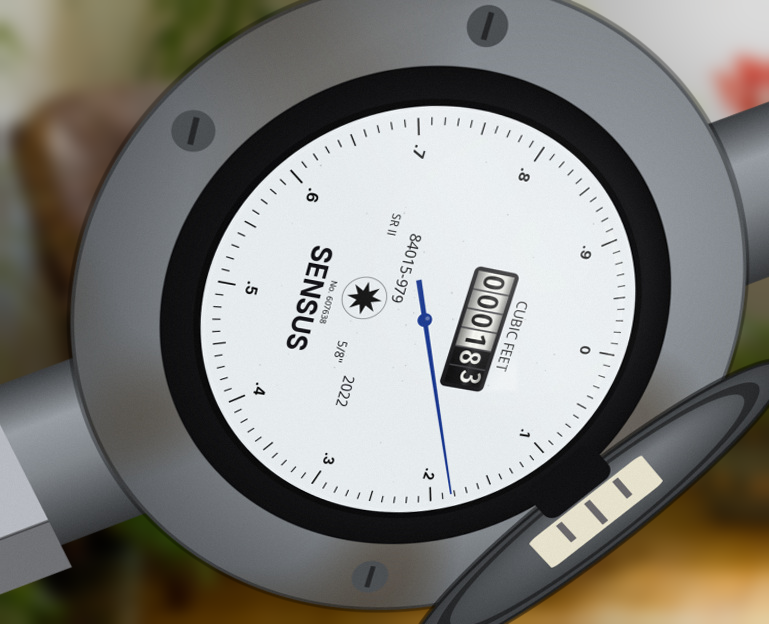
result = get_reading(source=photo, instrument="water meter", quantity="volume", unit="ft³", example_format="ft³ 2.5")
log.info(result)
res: ft³ 183.18
